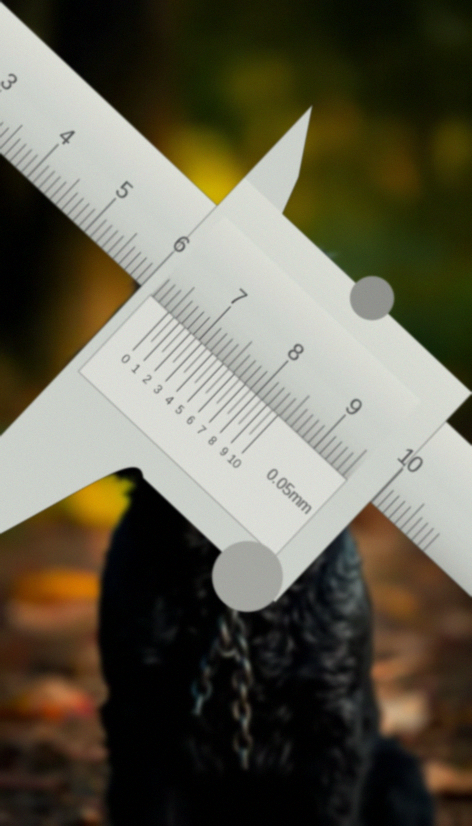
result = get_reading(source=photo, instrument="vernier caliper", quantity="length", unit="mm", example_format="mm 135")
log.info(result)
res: mm 64.8
